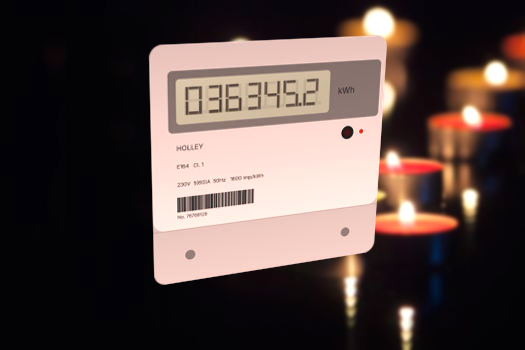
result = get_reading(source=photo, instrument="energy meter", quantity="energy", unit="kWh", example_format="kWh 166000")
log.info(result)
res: kWh 36345.2
